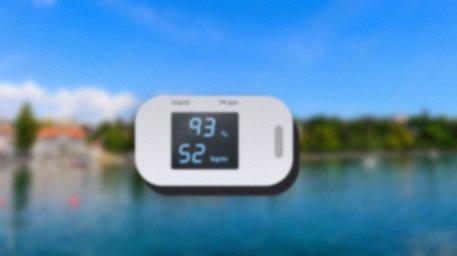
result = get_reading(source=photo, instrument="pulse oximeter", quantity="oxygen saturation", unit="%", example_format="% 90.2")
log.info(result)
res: % 93
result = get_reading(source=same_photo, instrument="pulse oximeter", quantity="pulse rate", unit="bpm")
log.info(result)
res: bpm 52
